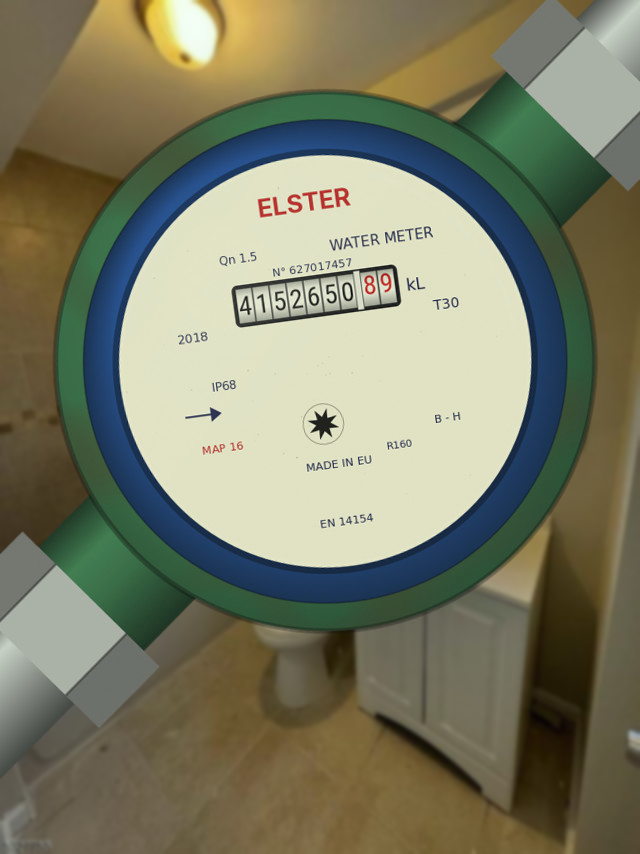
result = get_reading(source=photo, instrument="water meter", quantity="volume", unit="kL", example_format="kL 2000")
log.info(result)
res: kL 4152650.89
